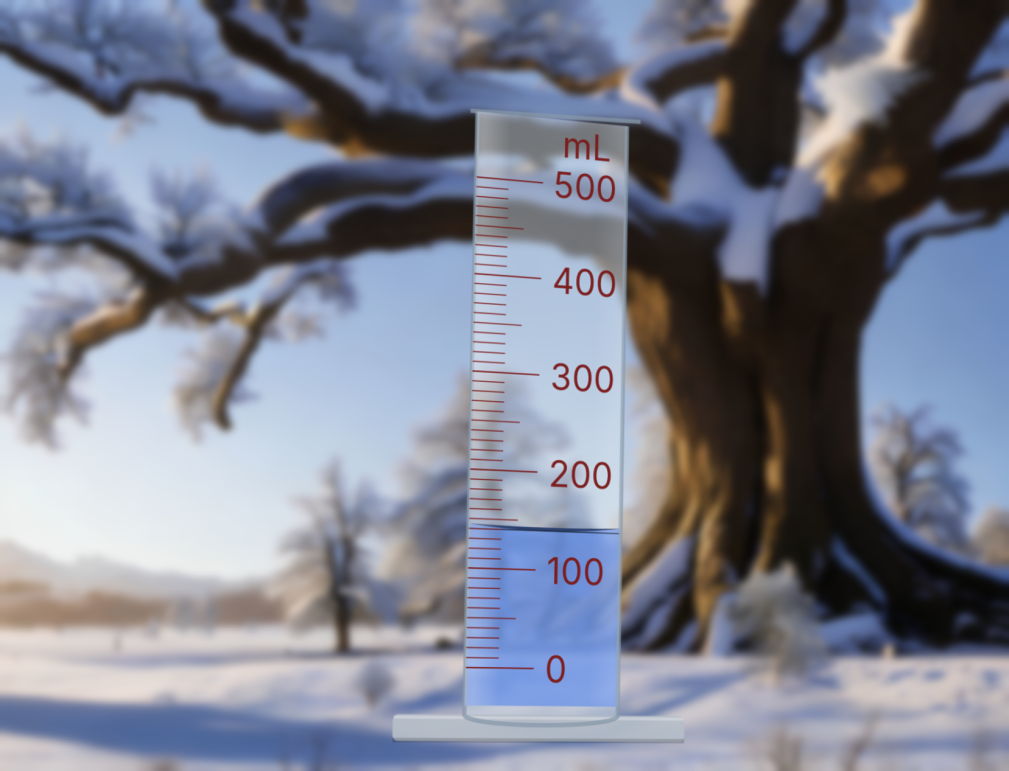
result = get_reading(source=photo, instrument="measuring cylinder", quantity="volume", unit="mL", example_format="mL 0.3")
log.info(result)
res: mL 140
